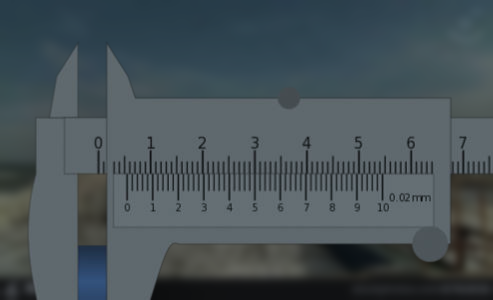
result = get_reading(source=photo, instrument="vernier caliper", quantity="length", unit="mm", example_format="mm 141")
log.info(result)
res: mm 5.5
